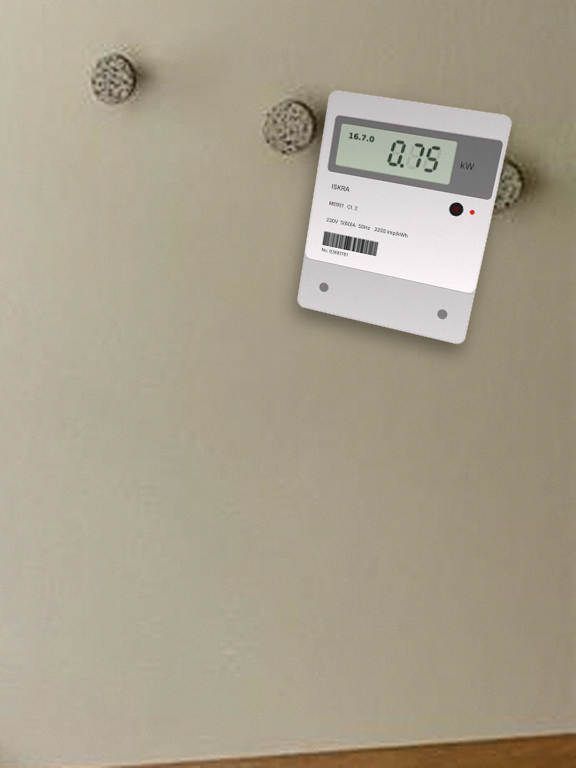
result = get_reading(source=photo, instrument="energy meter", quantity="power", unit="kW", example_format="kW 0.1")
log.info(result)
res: kW 0.75
